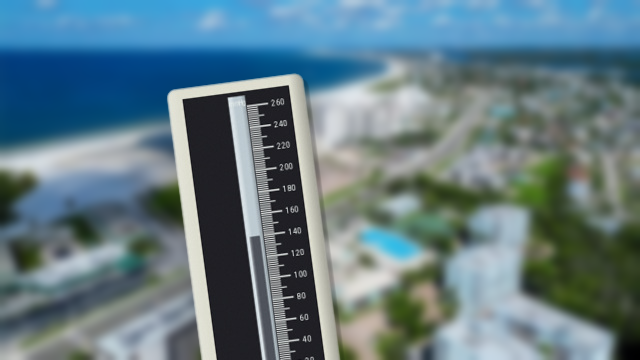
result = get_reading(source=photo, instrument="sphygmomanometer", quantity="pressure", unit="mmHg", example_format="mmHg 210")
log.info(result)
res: mmHg 140
